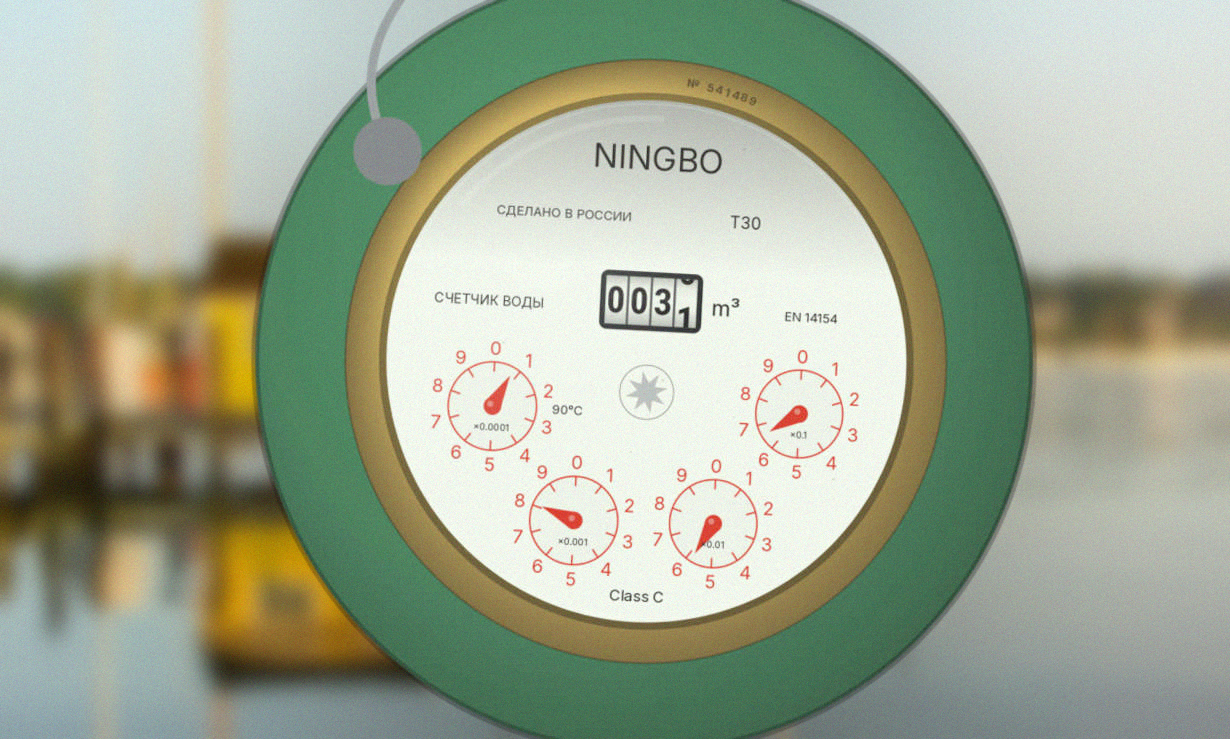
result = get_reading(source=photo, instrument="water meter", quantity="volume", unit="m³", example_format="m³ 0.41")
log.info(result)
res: m³ 30.6580
